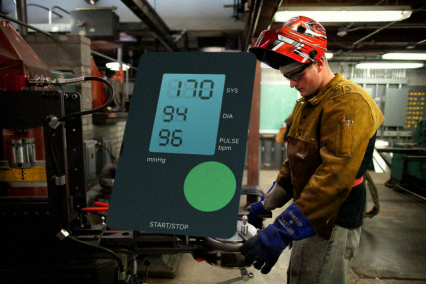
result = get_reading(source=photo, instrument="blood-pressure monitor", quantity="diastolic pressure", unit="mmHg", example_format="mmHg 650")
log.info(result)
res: mmHg 94
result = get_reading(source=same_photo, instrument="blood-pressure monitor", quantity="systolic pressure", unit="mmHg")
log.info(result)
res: mmHg 170
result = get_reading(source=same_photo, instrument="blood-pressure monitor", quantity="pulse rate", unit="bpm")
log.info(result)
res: bpm 96
